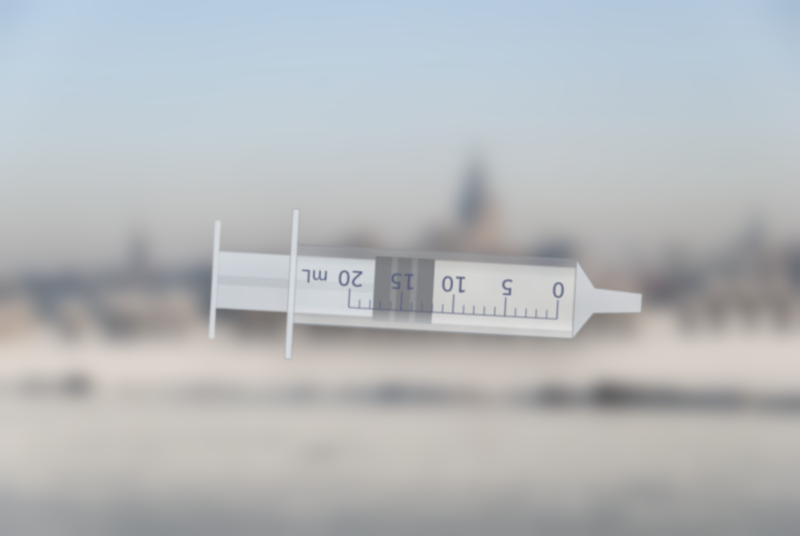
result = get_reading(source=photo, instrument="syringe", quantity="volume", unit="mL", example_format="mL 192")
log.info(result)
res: mL 12
